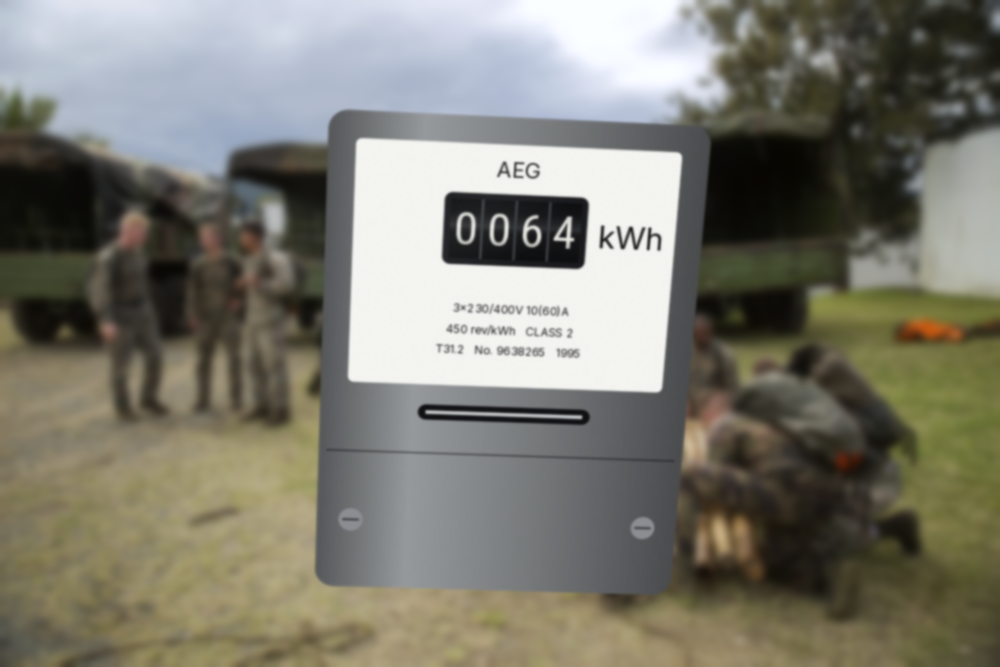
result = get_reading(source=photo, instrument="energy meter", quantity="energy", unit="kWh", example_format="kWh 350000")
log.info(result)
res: kWh 64
